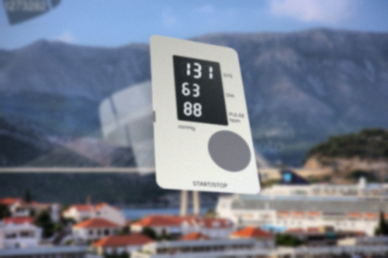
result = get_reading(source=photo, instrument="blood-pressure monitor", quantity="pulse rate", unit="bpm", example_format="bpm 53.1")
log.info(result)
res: bpm 88
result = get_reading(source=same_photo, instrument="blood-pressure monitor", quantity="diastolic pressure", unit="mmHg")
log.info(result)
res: mmHg 63
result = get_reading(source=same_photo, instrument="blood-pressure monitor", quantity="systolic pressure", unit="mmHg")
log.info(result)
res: mmHg 131
